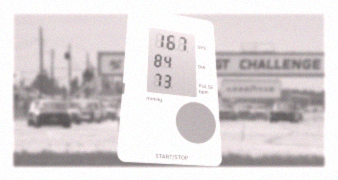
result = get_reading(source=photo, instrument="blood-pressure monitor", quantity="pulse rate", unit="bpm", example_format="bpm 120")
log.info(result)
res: bpm 73
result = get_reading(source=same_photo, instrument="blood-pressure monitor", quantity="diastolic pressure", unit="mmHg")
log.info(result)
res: mmHg 84
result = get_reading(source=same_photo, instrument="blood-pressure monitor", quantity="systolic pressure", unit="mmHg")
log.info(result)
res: mmHg 167
